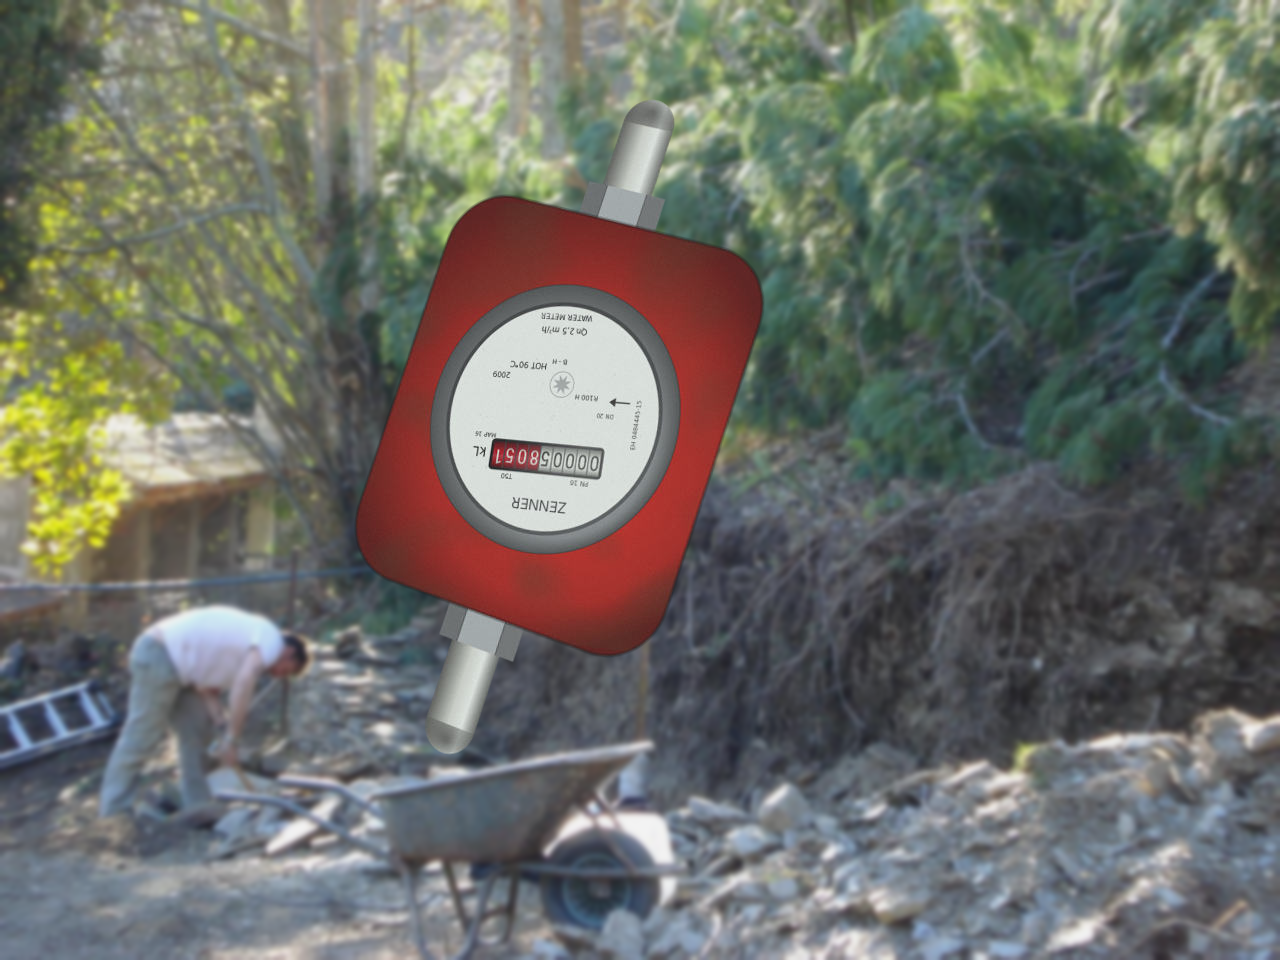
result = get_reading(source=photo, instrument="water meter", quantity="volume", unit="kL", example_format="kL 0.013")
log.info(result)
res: kL 5.8051
